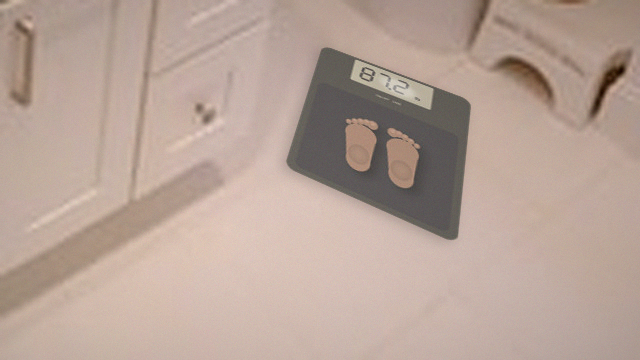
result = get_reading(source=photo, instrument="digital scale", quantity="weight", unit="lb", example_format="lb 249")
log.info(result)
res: lb 87.2
